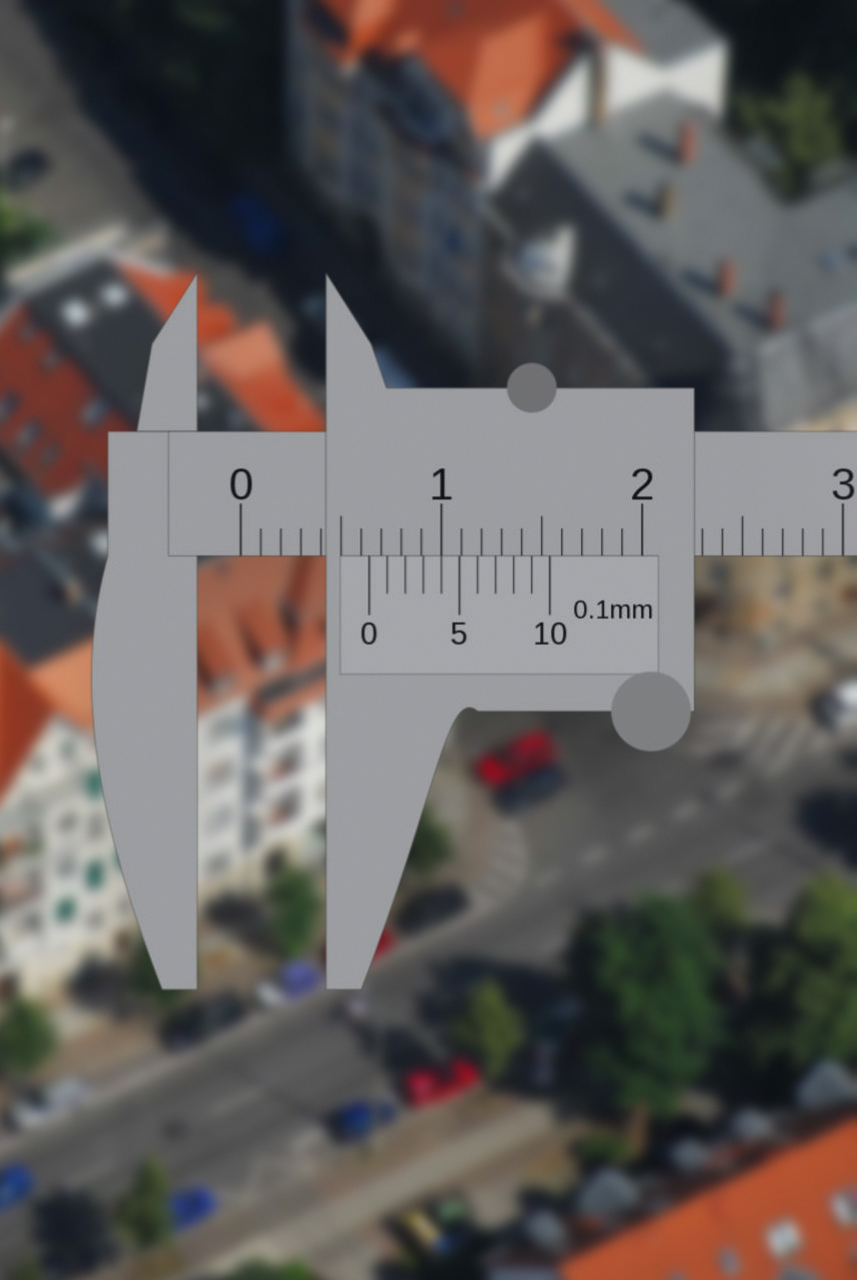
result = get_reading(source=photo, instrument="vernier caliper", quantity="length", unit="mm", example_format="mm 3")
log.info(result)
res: mm 6.4
